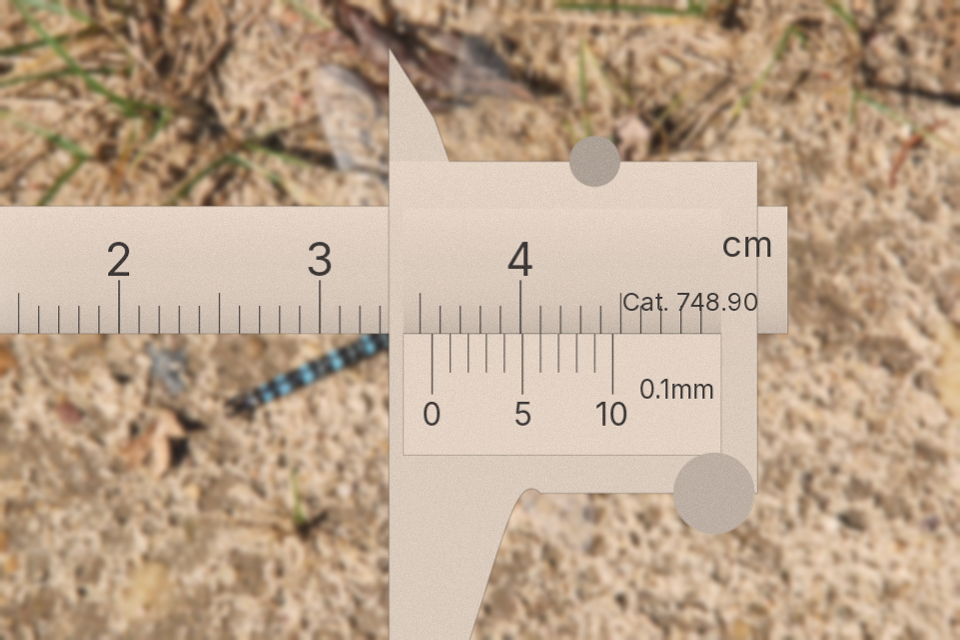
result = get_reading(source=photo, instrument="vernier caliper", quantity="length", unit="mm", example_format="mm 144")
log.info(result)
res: mm 35.6
